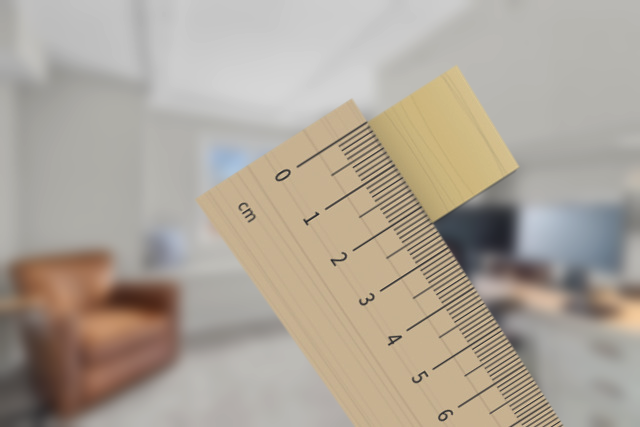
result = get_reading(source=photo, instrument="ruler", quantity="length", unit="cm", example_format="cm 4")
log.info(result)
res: cm 2.4
